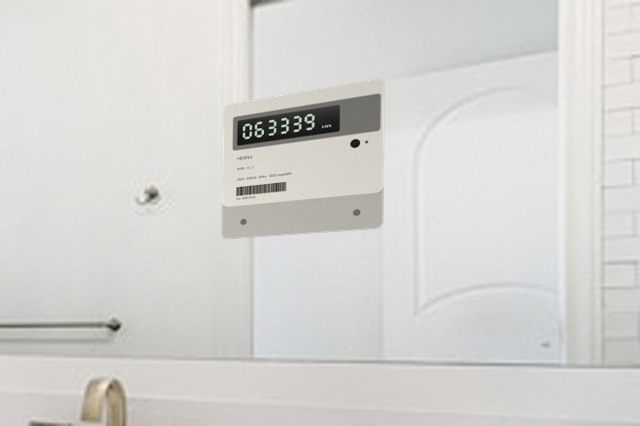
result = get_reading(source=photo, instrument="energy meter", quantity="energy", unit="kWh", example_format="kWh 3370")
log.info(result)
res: kWh 63339
